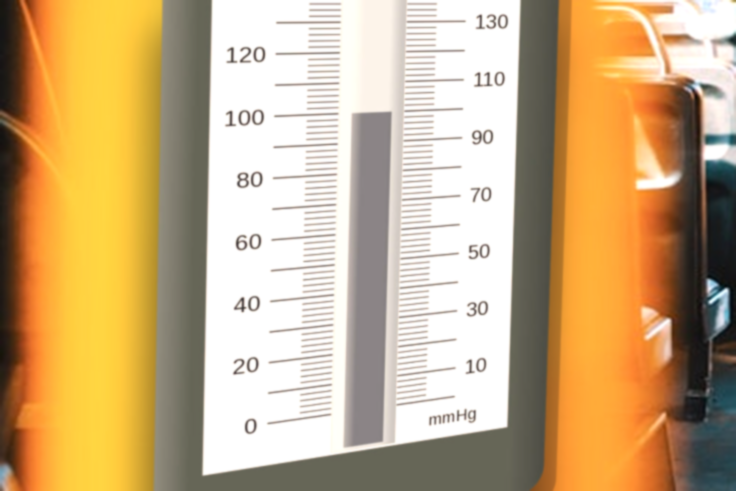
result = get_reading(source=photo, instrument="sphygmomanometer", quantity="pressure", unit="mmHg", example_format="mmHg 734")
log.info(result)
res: mmHg 100
